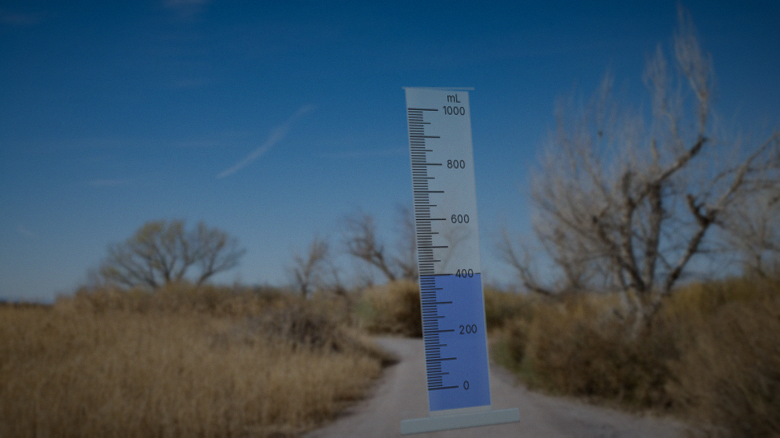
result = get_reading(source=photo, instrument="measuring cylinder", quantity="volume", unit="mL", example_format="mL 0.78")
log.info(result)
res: mL 400
